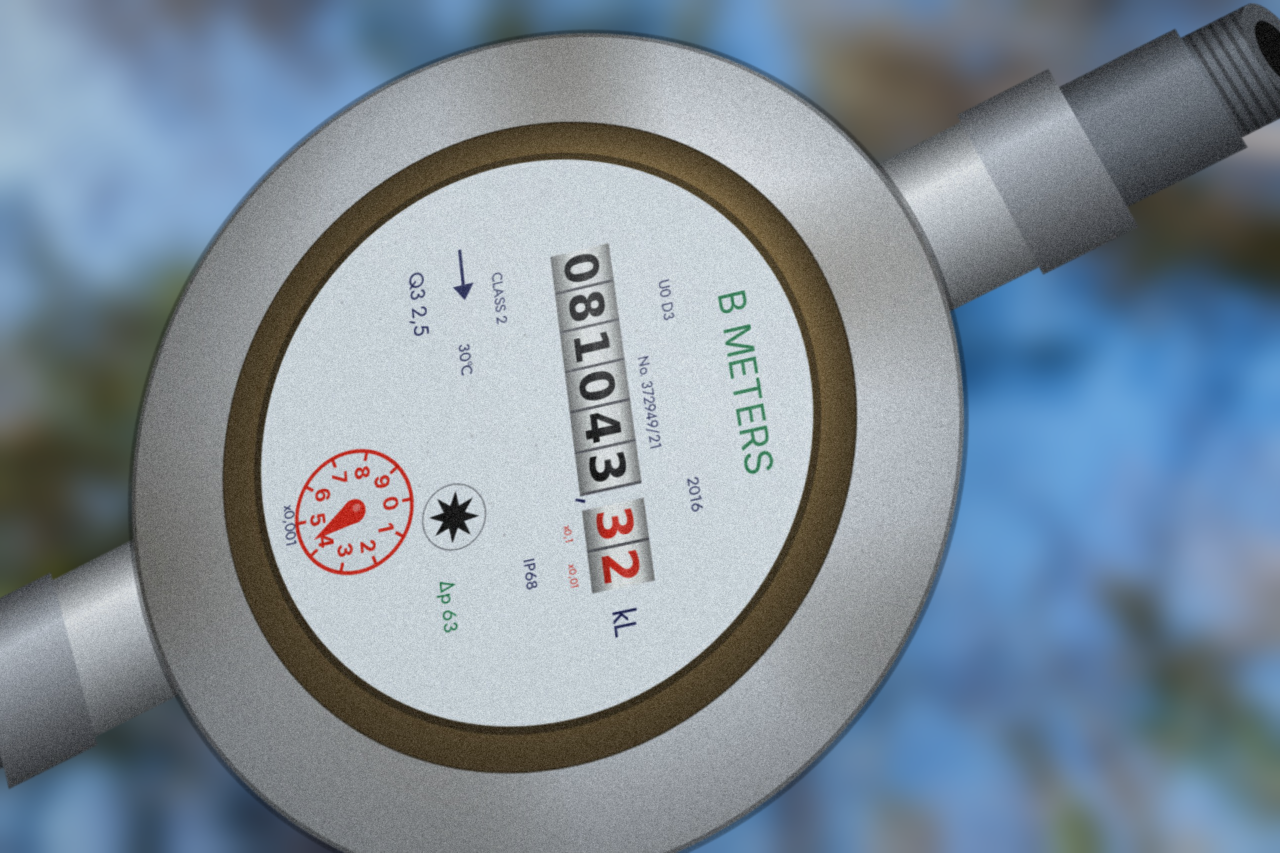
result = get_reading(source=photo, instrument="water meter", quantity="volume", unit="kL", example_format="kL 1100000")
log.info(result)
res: kL 81043.324
